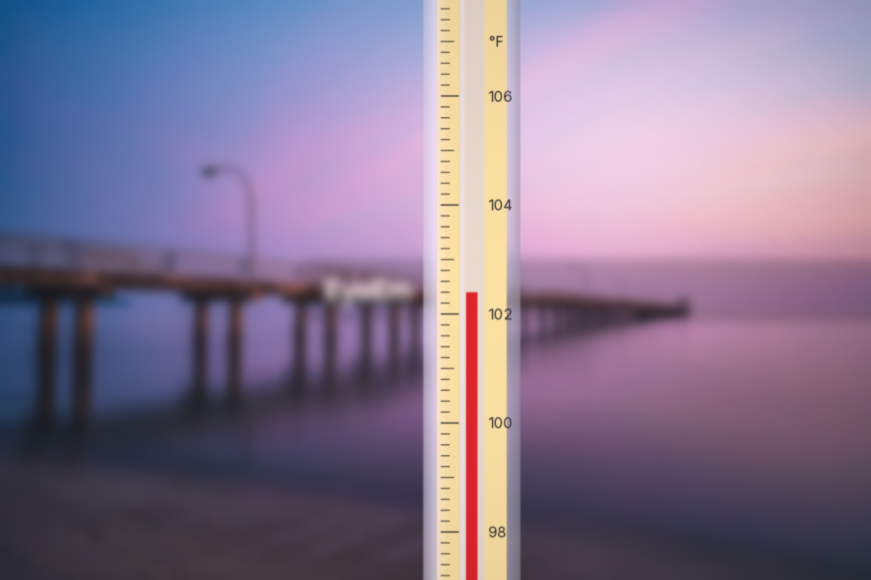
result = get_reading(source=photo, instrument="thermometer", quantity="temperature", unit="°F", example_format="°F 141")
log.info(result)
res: °F 102.4
